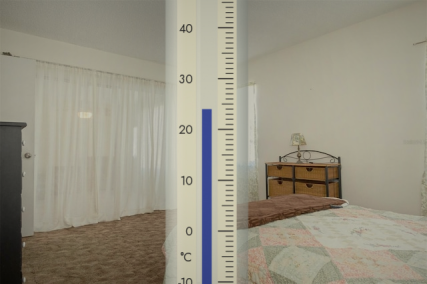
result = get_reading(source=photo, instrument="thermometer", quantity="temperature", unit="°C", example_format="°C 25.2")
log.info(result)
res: °C 24
